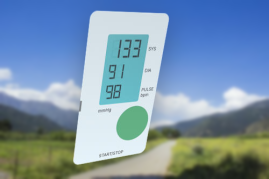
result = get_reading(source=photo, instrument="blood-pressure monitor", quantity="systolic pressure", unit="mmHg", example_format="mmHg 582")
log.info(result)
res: mmHg 133
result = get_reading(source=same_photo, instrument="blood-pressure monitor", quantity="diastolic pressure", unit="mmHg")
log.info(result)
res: mmHg 91
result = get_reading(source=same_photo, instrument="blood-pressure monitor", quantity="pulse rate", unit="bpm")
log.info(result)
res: bpm 98
